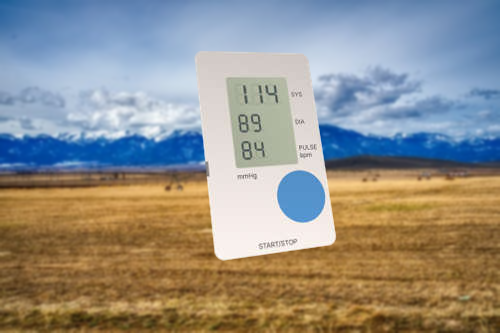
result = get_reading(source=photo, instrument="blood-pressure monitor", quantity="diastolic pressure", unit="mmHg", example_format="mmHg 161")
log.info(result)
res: mmHg 89
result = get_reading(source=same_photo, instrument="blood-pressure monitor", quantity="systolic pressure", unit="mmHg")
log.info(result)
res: mmHg 114
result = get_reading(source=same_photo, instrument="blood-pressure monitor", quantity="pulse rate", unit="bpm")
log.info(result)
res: bpm 84
